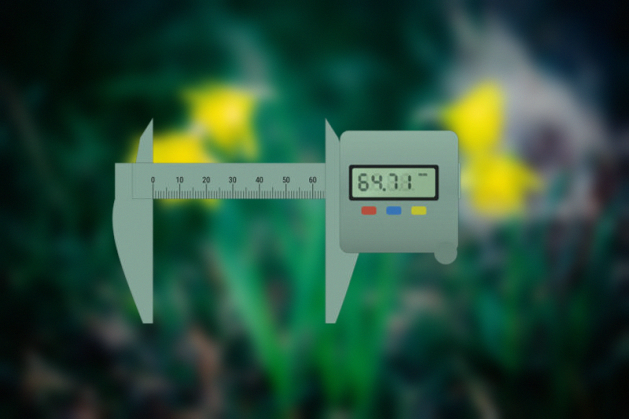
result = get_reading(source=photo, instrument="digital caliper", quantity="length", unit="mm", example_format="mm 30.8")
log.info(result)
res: mm 64.71
